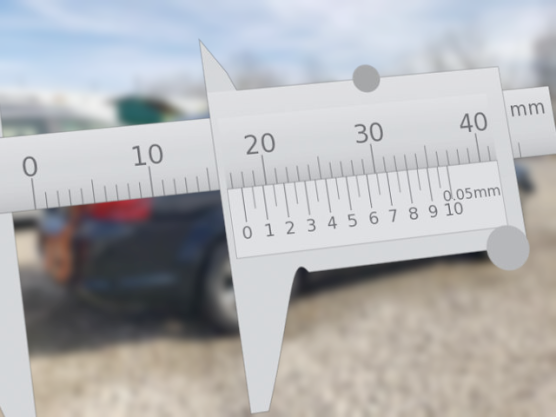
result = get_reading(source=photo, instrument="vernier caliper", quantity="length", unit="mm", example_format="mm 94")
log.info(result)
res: mm 17.8
